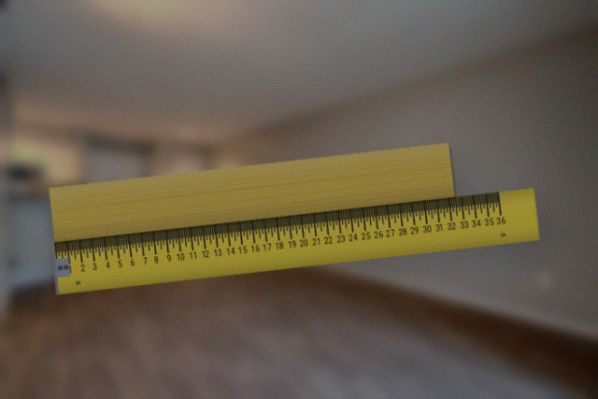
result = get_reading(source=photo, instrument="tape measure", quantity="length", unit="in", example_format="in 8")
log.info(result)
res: in 32.5
